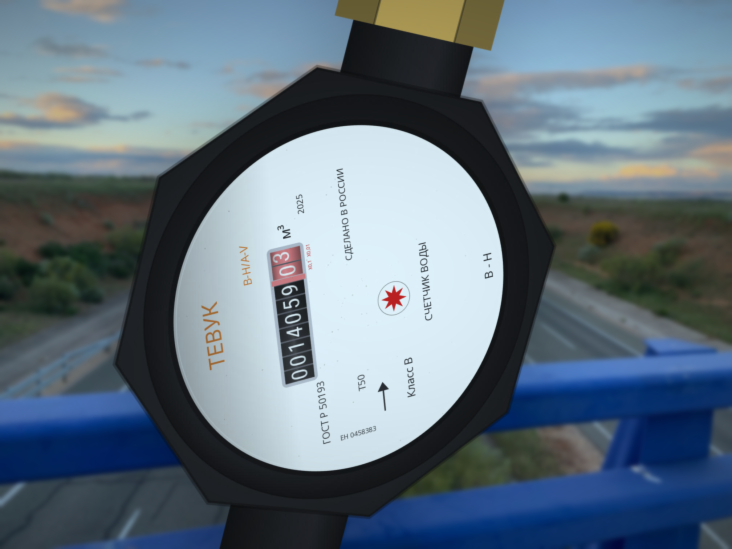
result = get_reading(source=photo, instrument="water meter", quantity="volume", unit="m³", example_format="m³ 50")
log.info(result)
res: m³ 14059.03
